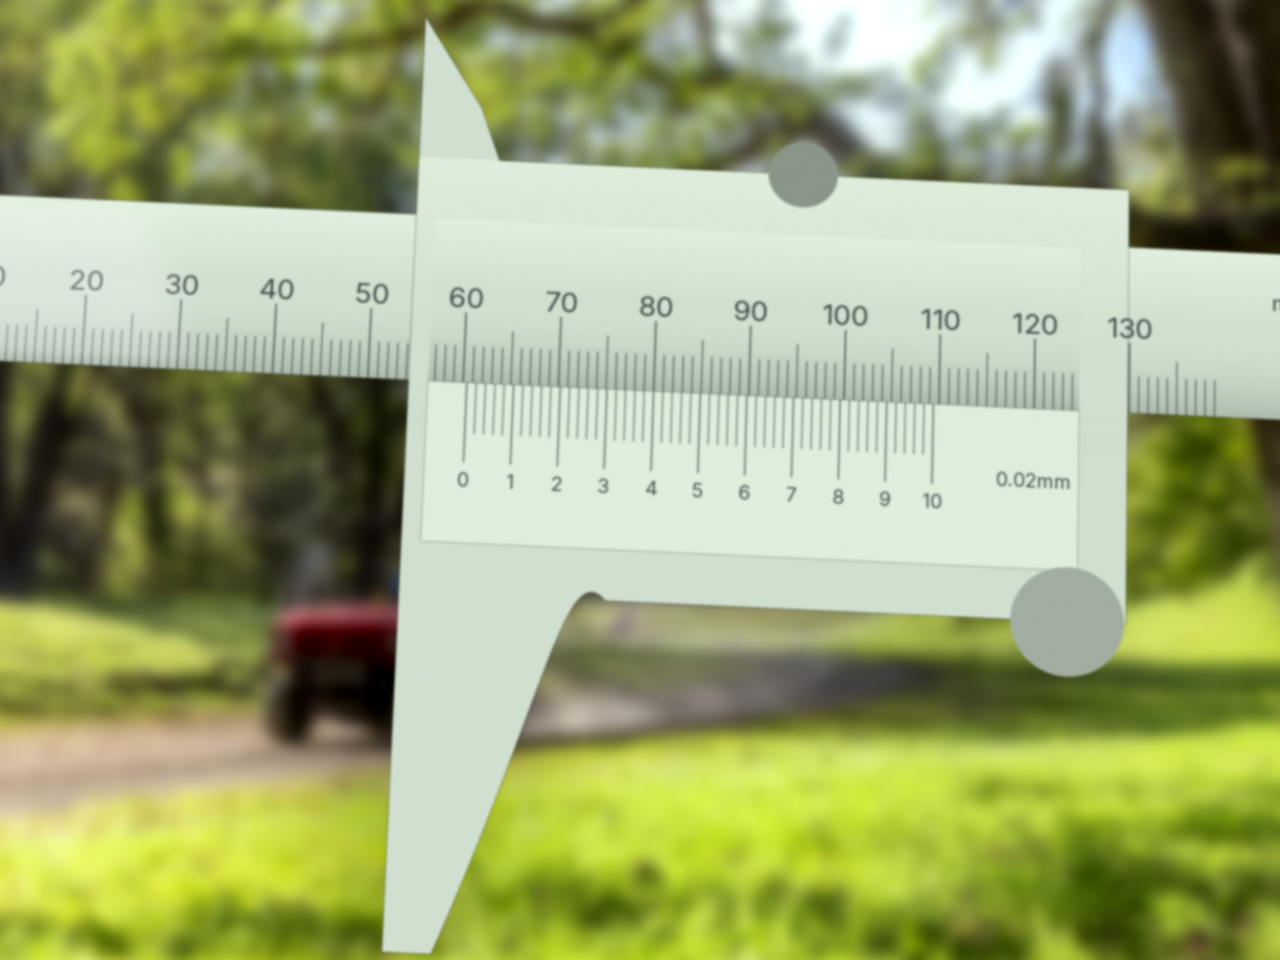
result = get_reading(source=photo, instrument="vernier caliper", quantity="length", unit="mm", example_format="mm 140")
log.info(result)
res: mm 60.4
